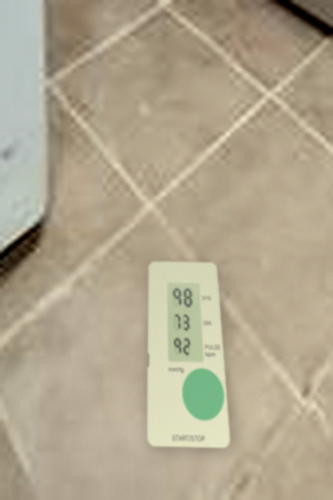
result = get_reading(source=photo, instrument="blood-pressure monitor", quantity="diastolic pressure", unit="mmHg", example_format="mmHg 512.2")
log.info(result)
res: mmHg 73
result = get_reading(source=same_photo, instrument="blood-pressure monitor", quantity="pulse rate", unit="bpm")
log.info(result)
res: bpm 92
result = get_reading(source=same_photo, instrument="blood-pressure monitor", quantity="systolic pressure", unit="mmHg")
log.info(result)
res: mmHg 98
